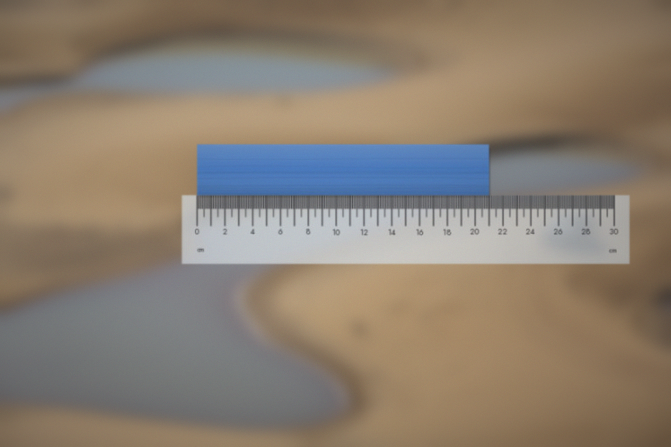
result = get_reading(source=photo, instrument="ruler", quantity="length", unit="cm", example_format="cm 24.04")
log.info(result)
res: cm 21
